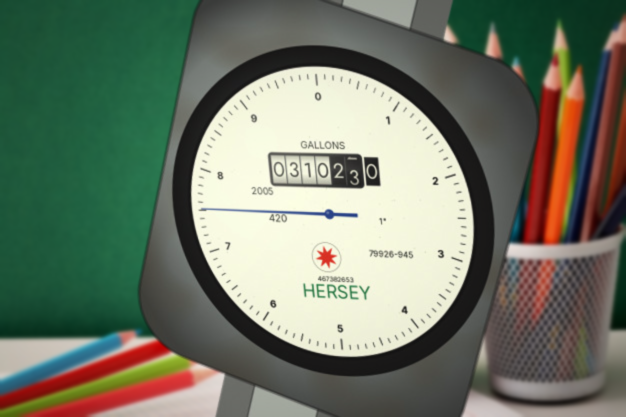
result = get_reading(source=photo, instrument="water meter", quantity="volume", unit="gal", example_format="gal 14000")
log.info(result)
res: gal 310227.5
